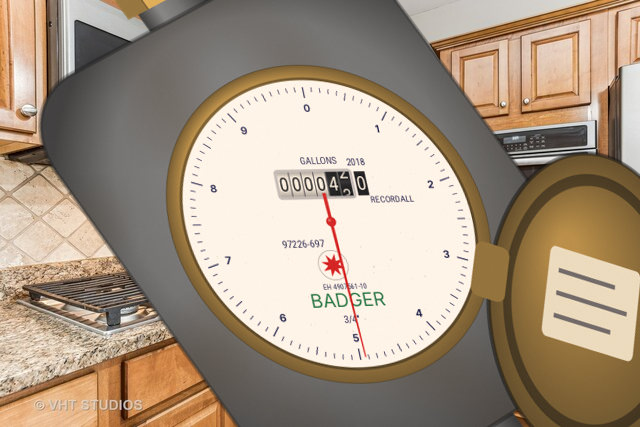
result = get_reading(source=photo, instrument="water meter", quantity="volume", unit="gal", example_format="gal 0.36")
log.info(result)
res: gal 424.9
